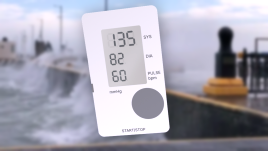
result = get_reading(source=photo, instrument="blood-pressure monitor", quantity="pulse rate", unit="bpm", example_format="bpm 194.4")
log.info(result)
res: bpm 60
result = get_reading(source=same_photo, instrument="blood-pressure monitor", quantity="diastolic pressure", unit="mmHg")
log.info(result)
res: mmHg 82
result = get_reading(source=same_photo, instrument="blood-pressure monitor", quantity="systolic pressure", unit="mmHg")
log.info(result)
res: mmHg 135
